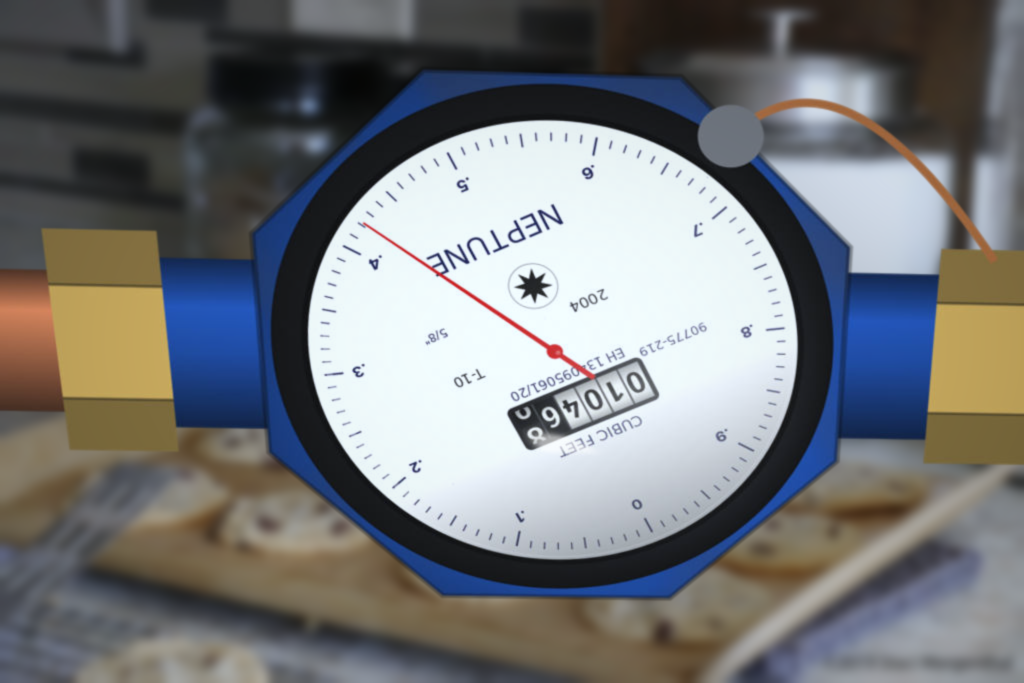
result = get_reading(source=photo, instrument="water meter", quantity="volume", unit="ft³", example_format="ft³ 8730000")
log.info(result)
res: ft³ 10468.42
